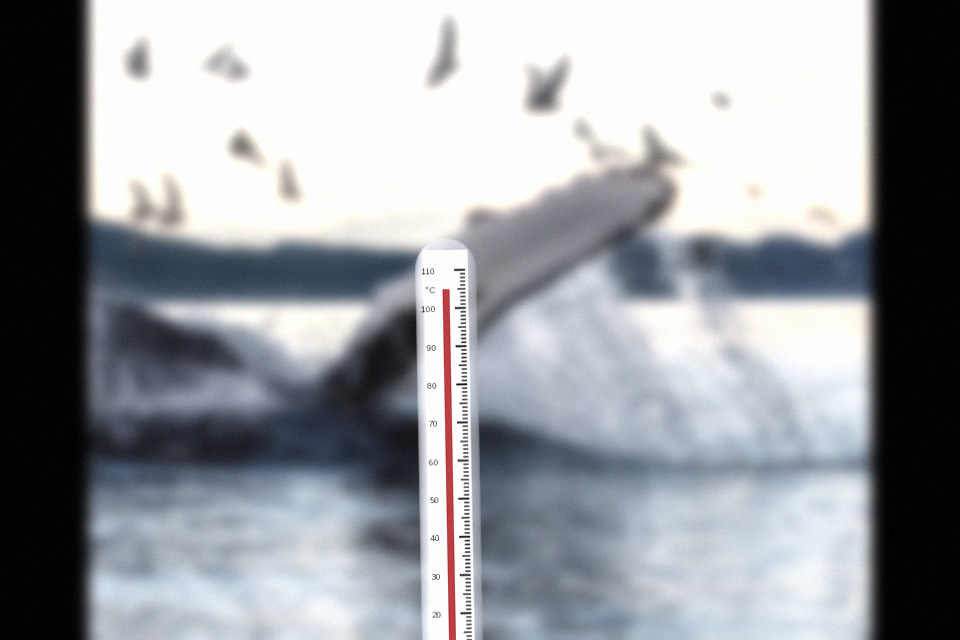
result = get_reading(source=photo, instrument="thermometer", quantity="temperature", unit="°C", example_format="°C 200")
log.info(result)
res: °C 105
